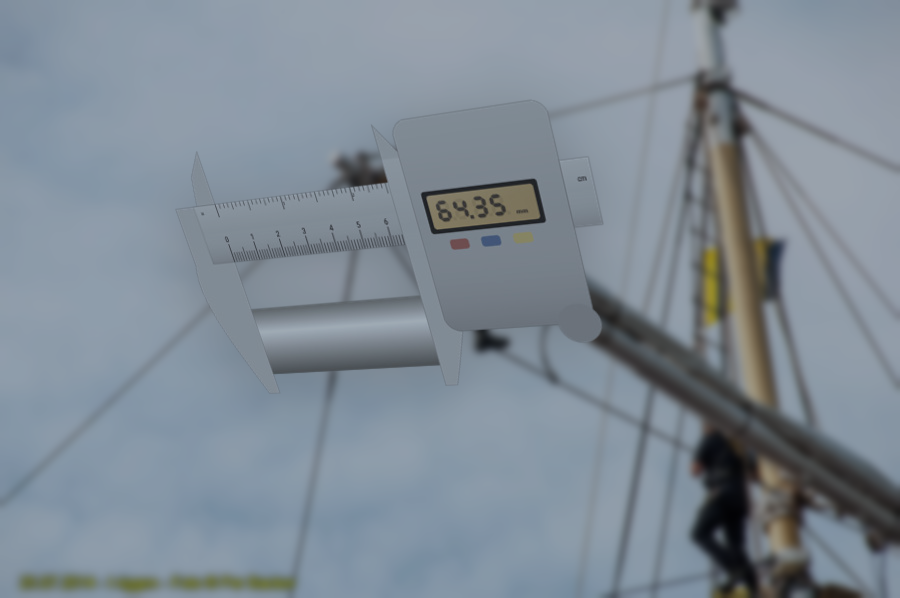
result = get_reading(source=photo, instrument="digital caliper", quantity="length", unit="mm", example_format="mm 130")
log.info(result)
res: mm 64.35
